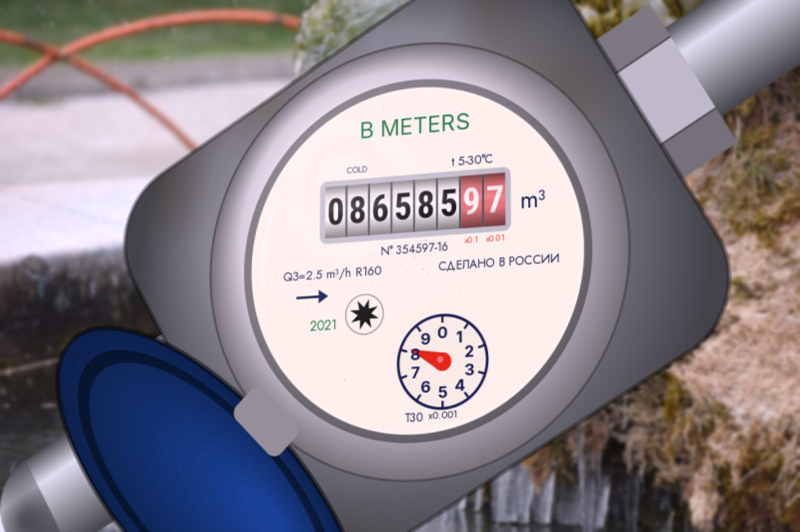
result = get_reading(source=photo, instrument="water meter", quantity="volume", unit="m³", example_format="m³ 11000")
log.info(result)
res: m³ 86585.978
